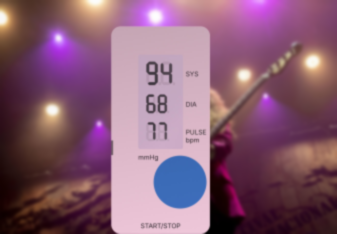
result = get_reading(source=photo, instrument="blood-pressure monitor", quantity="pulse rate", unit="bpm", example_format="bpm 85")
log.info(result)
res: bpm 77
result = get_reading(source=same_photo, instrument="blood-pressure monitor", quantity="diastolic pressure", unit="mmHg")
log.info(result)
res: mmHg 68
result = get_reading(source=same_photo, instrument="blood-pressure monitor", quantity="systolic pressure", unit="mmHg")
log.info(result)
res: mmHg 94
